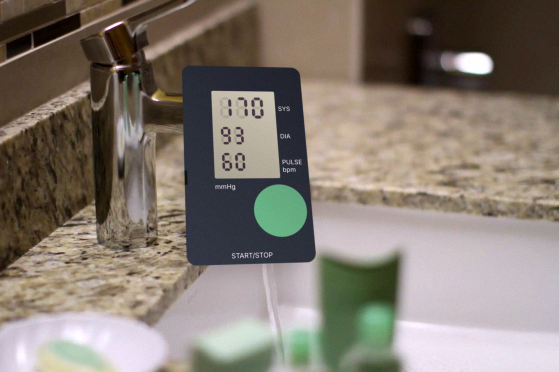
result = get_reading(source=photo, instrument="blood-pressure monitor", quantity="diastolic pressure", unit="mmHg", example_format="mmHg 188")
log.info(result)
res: mmHg 93
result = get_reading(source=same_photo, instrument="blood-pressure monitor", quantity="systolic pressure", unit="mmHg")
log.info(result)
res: mmHg 170
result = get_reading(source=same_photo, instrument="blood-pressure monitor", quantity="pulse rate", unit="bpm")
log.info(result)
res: bpm 60
